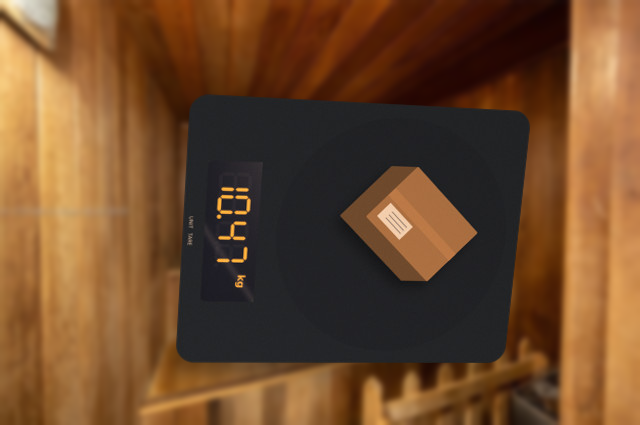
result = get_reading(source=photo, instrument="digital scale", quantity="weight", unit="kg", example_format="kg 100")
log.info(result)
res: kg 10.47
